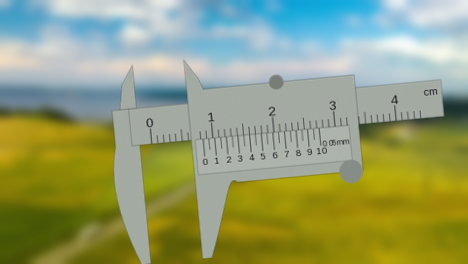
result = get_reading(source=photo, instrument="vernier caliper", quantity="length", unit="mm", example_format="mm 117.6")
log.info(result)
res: mm 8.4
